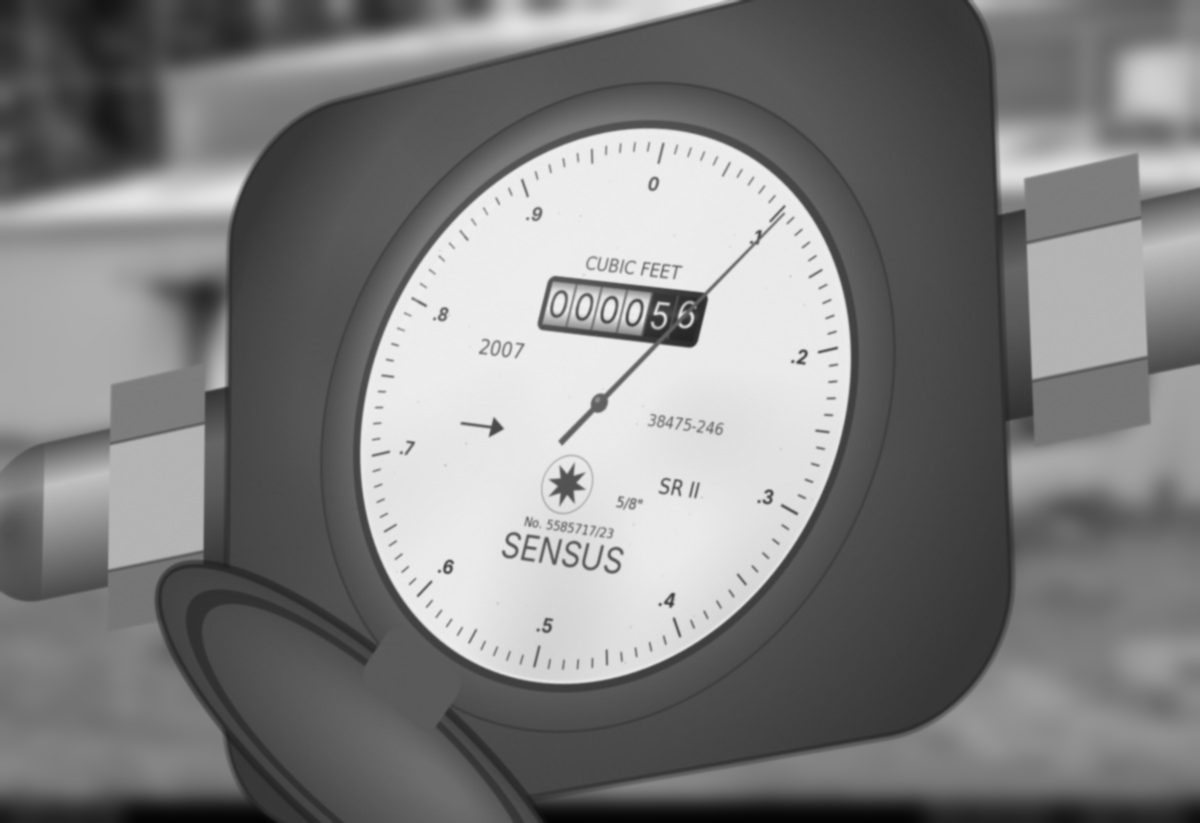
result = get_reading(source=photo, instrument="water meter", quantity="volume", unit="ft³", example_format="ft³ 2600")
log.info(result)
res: ft³ 56.10
